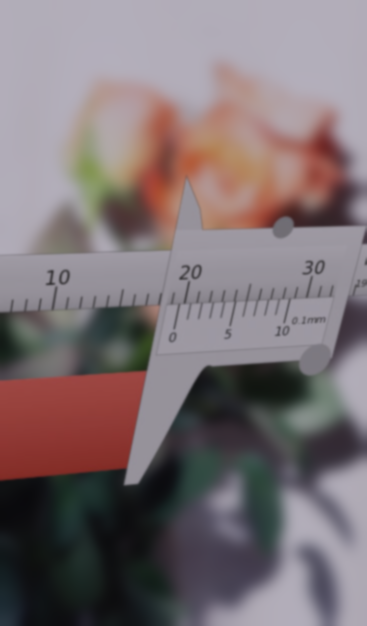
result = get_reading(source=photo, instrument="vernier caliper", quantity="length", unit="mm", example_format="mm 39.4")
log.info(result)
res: mm 19.6
